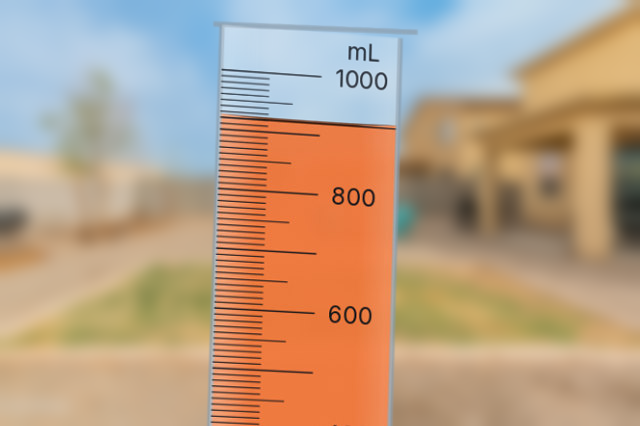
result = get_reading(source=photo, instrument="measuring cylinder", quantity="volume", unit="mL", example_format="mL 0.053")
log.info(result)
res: mL 920
